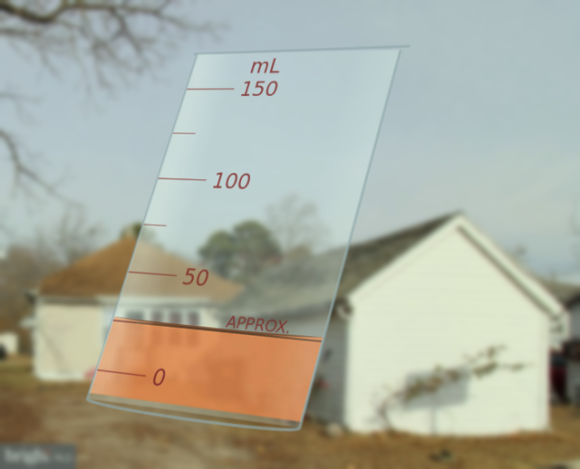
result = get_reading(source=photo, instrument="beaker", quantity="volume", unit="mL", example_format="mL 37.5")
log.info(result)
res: mL 25
